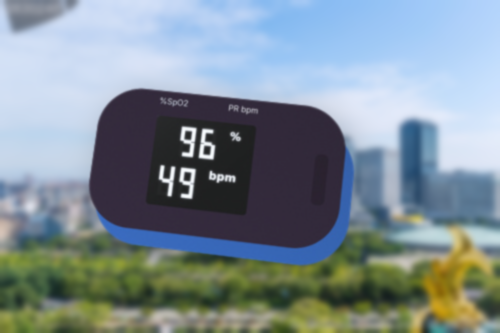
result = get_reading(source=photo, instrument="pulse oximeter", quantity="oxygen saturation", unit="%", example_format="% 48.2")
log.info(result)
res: % 96
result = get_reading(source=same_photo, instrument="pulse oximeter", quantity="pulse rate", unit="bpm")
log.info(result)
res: bpm 49
